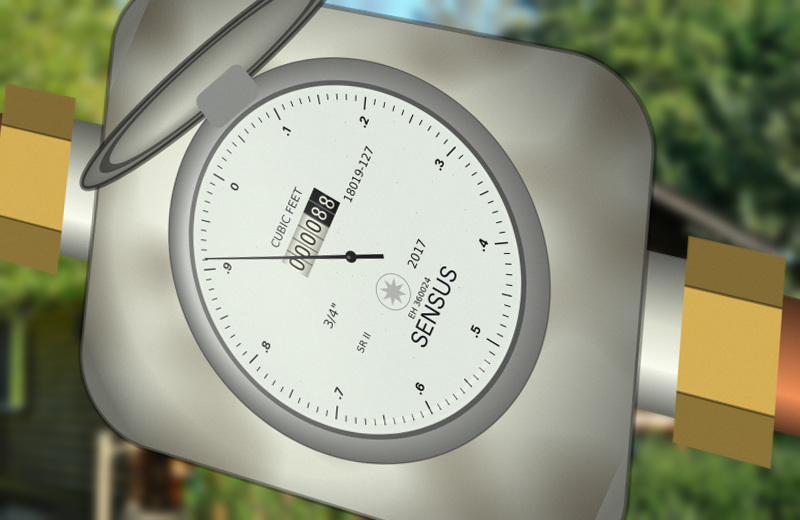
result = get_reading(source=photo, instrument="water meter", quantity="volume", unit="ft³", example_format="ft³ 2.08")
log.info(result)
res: ft³ 87.91
